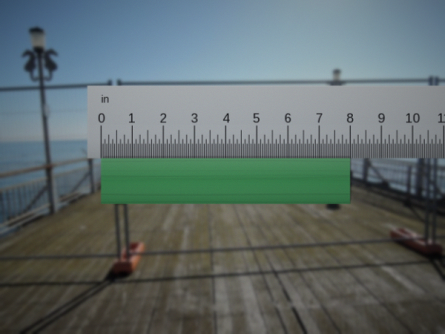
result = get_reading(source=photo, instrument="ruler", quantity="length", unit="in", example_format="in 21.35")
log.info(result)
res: in 8
